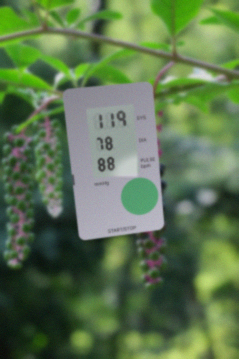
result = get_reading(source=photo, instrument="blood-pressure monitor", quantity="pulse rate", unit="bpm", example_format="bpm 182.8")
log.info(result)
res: bpm 88
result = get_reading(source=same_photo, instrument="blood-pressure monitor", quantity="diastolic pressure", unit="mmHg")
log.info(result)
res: mmHg 78
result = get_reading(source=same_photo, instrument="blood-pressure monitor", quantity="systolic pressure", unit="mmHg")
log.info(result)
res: mmHg 119
